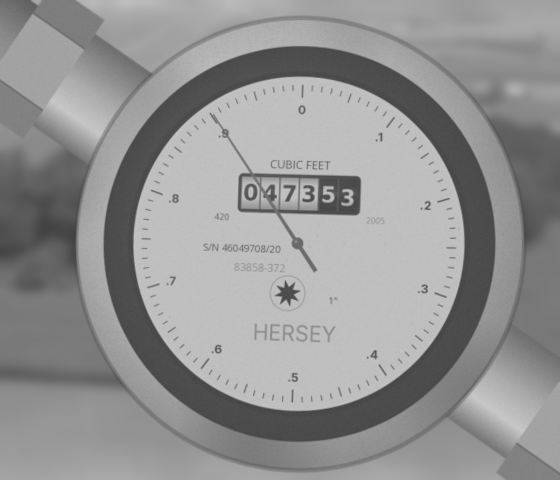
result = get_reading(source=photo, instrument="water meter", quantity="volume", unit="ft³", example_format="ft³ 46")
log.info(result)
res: ft³ 47352.90
